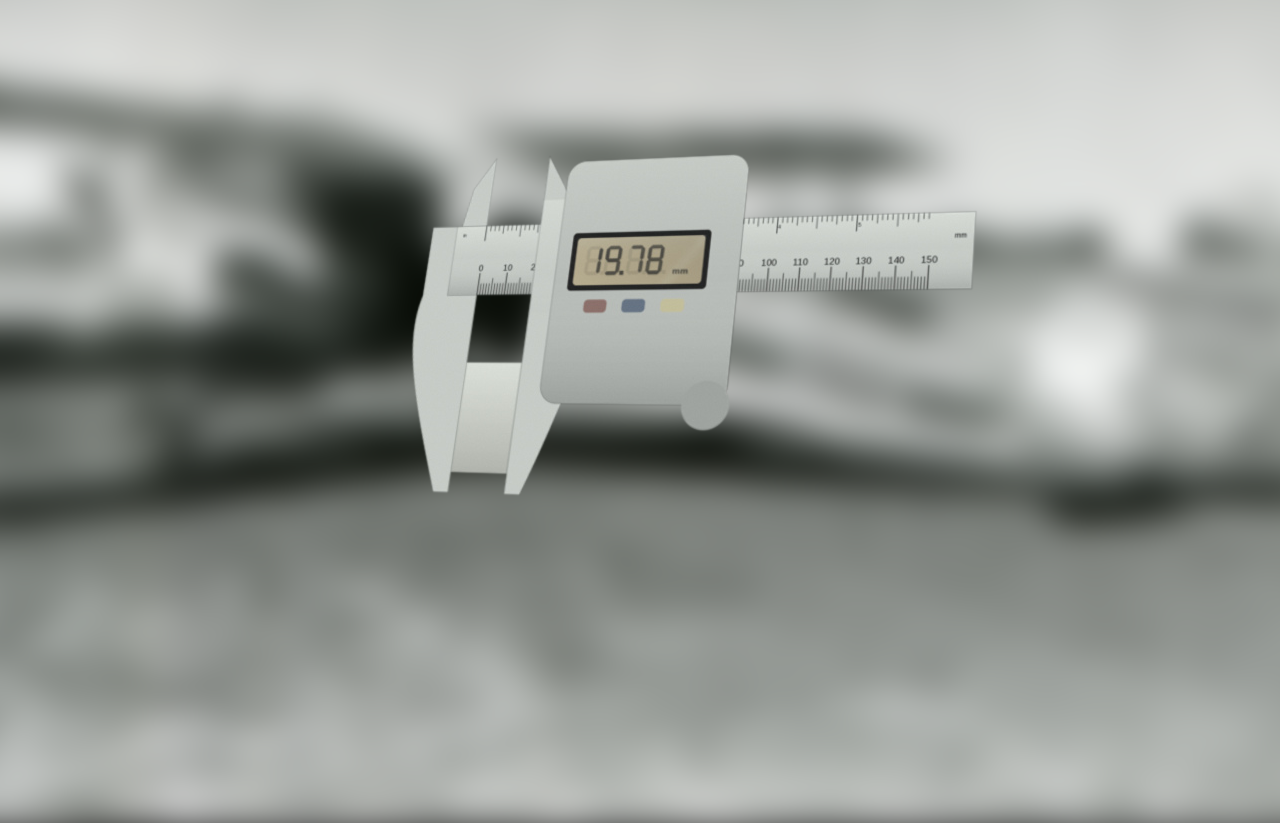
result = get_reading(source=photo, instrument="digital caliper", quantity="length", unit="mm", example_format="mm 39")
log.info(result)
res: mm 19.78
